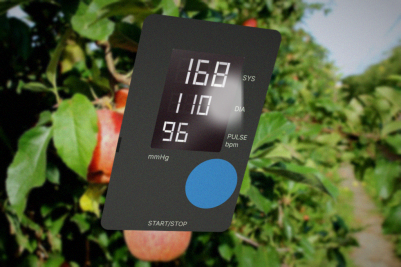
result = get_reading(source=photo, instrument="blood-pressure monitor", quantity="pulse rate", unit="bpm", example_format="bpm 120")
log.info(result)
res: bpm 96
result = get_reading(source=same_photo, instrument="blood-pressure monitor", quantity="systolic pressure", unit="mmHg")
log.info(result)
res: mmHg 168
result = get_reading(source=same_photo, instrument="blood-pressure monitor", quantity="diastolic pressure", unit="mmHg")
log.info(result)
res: mmHg 110
